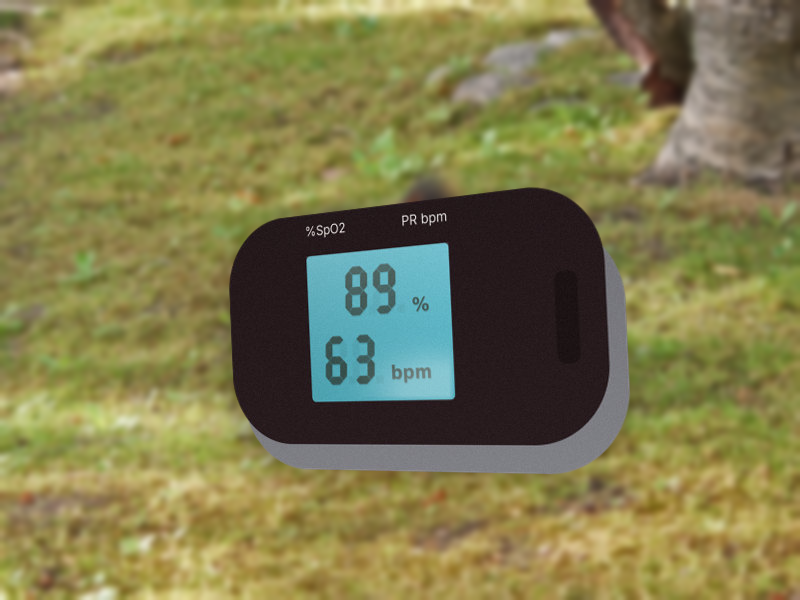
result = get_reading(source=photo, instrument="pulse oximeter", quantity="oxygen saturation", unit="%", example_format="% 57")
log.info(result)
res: % 89
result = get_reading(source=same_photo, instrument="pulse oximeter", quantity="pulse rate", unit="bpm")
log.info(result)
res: bpm 63
